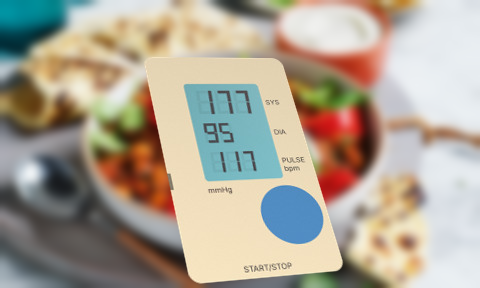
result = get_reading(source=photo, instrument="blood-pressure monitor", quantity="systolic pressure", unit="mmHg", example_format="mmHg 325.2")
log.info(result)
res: mmHg 177
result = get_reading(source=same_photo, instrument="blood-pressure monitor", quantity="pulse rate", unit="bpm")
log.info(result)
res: bpm 117
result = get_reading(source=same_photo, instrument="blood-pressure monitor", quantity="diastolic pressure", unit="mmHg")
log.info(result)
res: mmHg 95
